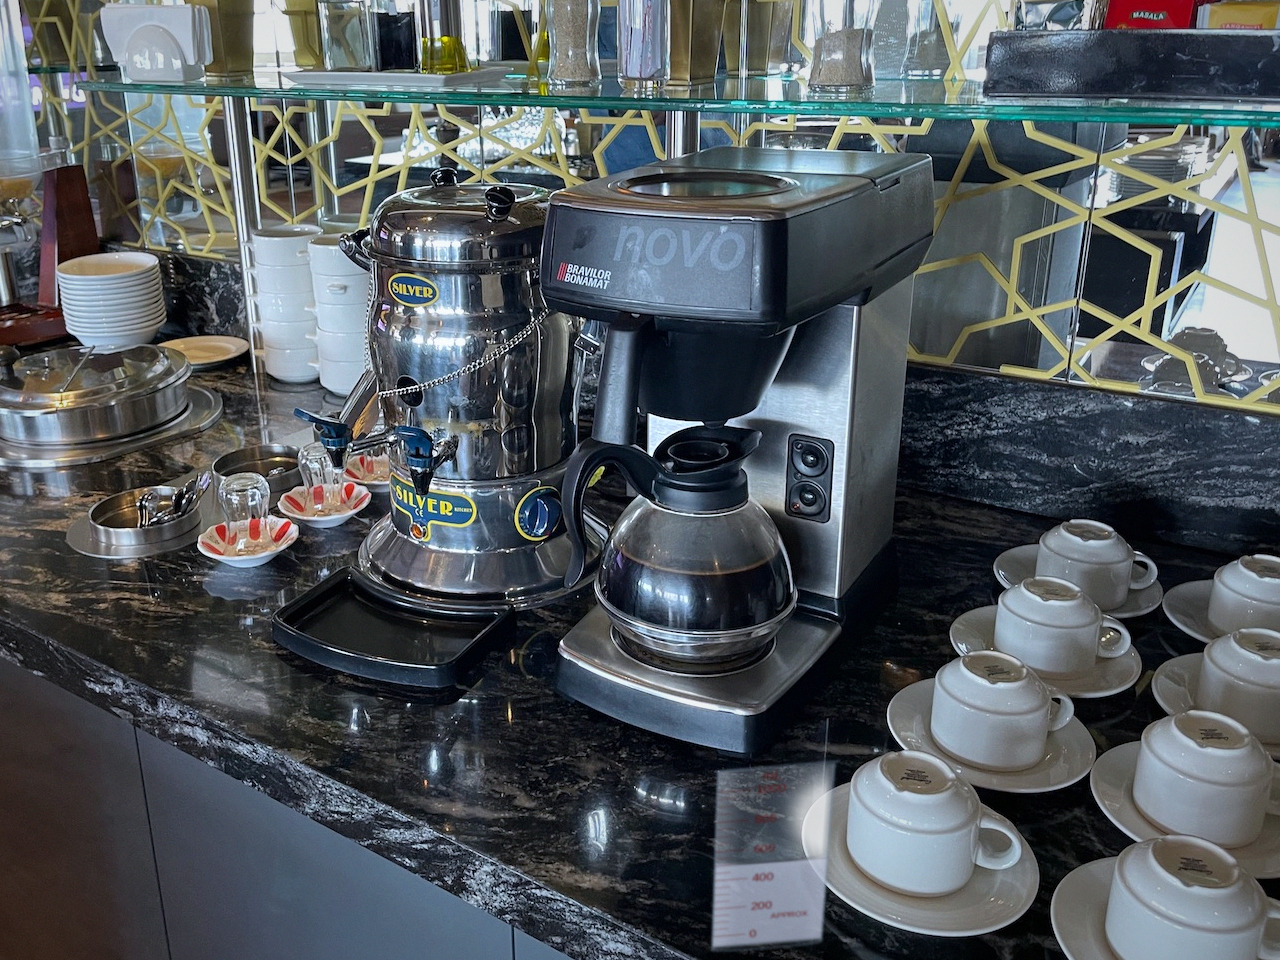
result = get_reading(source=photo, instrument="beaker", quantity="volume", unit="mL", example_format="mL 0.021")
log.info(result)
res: mL 500
